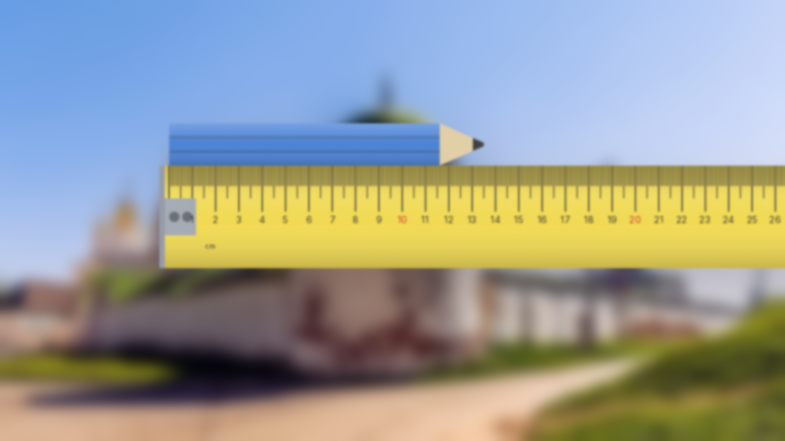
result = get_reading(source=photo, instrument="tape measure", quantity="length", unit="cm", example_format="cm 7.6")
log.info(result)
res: cm 13.5
